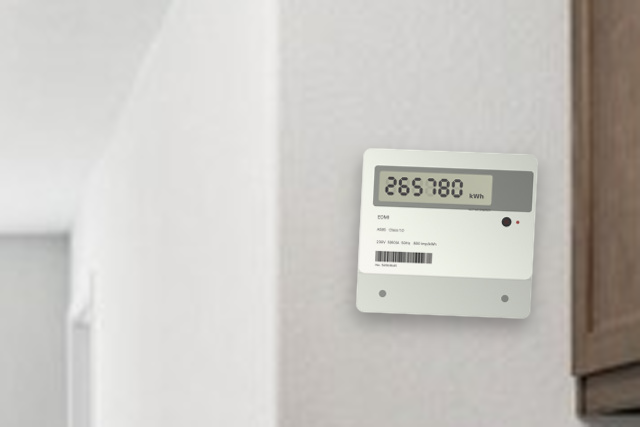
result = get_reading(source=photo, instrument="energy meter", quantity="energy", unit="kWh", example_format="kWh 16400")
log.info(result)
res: kWh 265780
